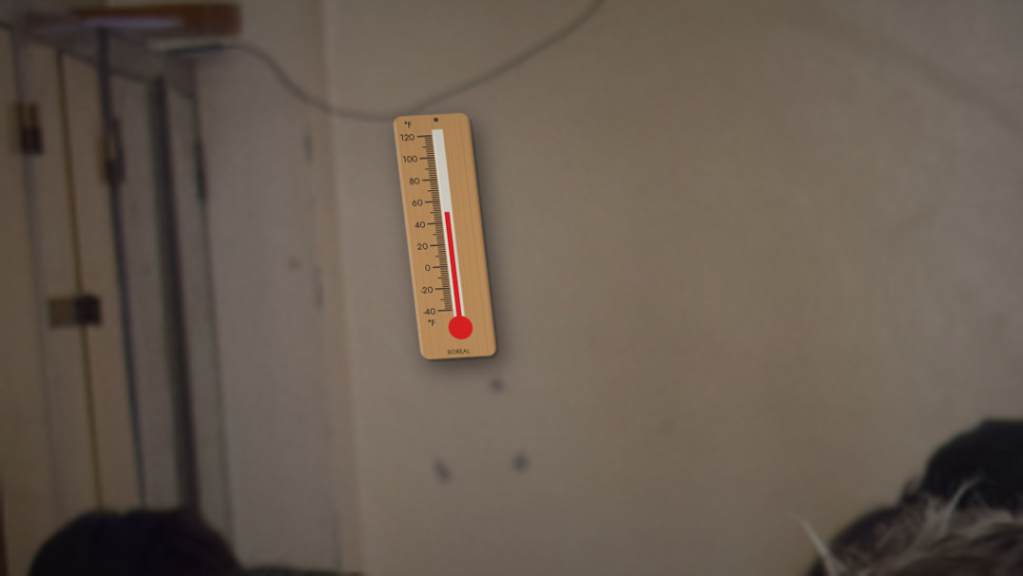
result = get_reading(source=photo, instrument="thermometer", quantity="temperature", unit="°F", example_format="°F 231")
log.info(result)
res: °F 50
